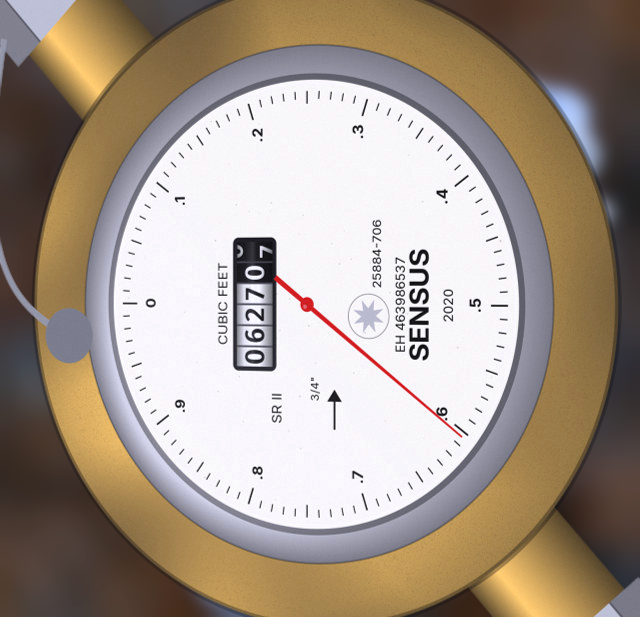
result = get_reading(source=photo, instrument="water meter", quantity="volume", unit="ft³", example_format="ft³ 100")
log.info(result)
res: ft³ 62706.60
